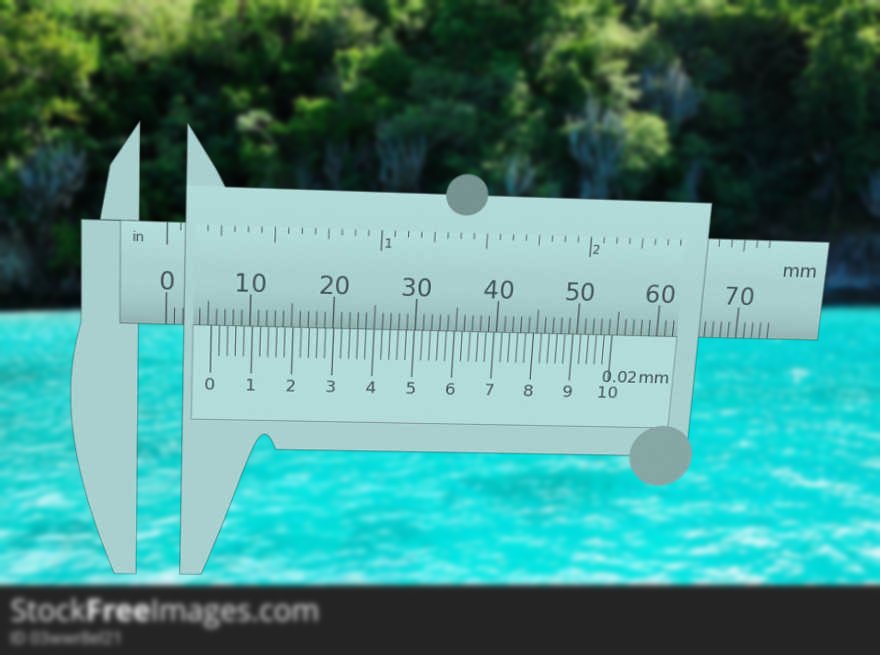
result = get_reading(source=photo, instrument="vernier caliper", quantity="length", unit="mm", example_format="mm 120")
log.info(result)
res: mm 5.4
